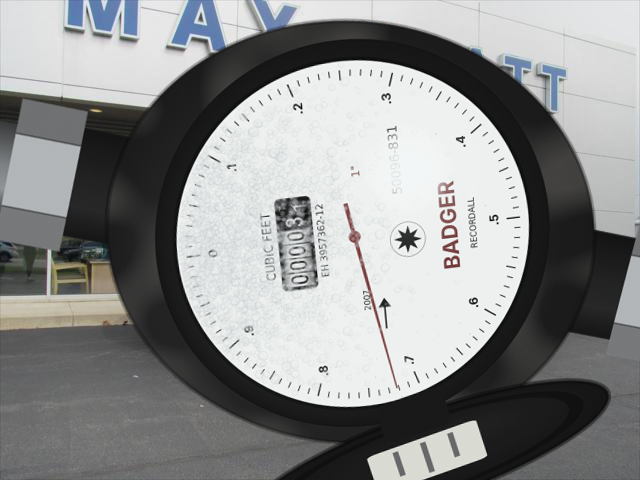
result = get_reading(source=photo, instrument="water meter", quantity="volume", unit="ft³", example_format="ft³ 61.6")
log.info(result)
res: ft³ 30.72
